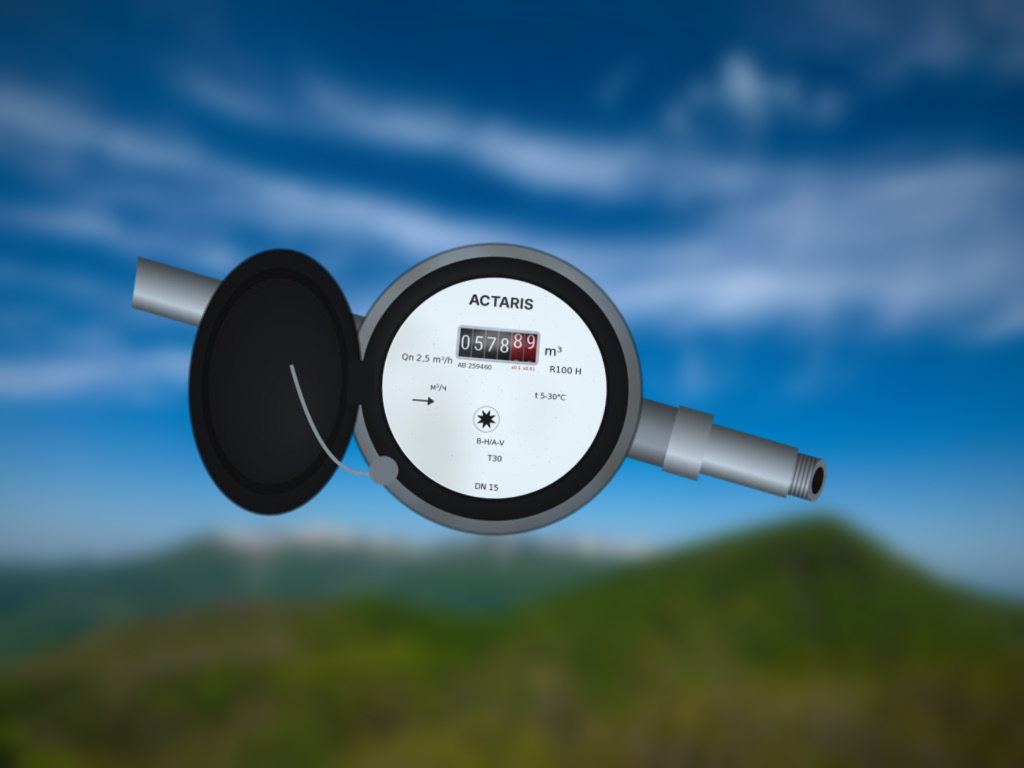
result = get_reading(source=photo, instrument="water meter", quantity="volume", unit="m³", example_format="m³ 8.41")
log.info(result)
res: m³ 578.89
